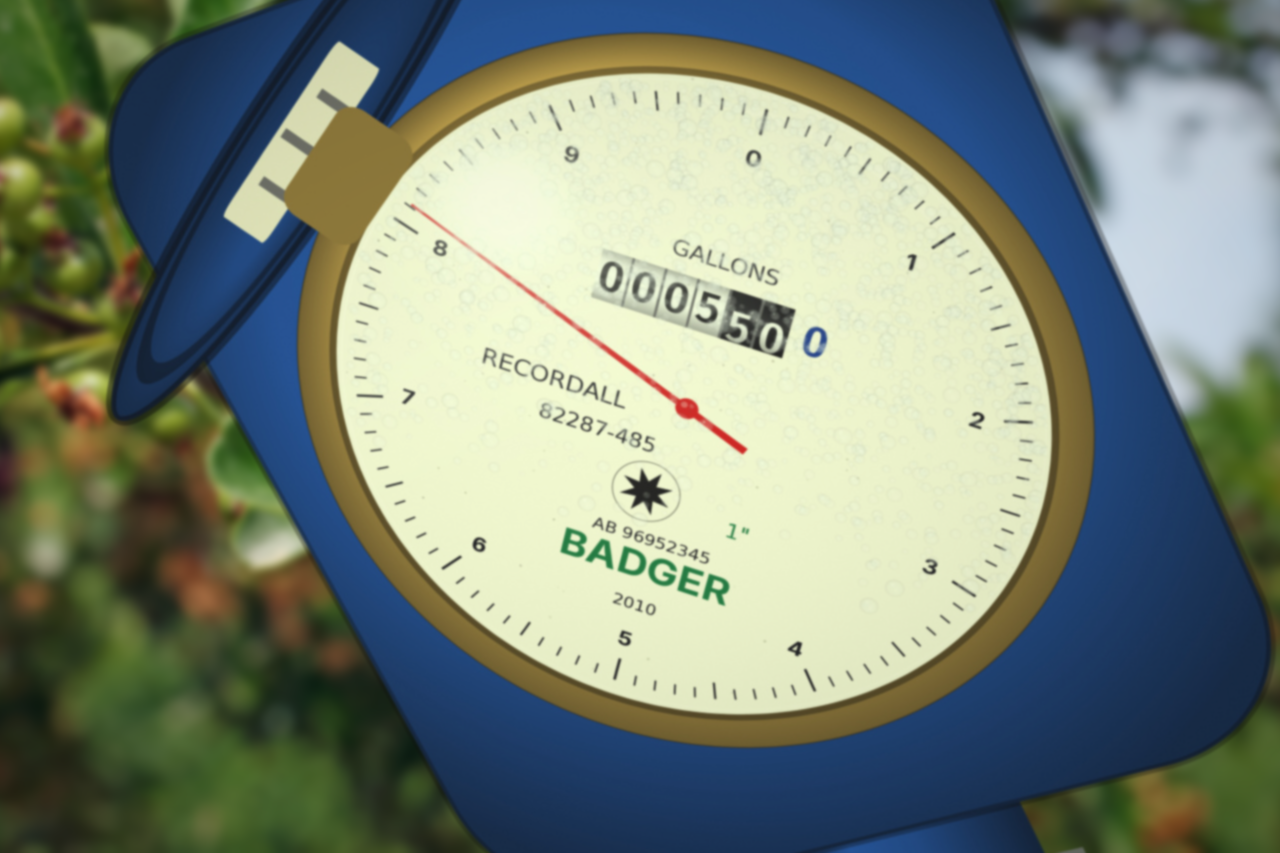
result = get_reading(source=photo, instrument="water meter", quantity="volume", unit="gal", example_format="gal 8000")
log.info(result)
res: gal 5498.1
